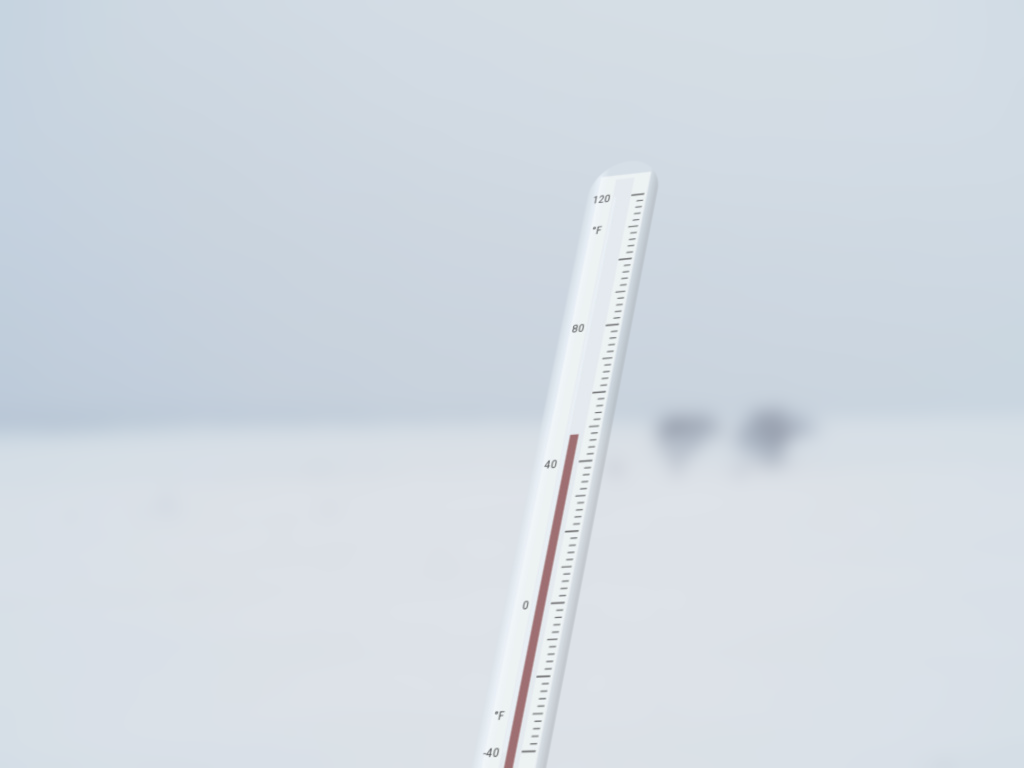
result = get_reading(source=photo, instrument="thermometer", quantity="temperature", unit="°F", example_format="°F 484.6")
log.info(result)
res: °F 48
